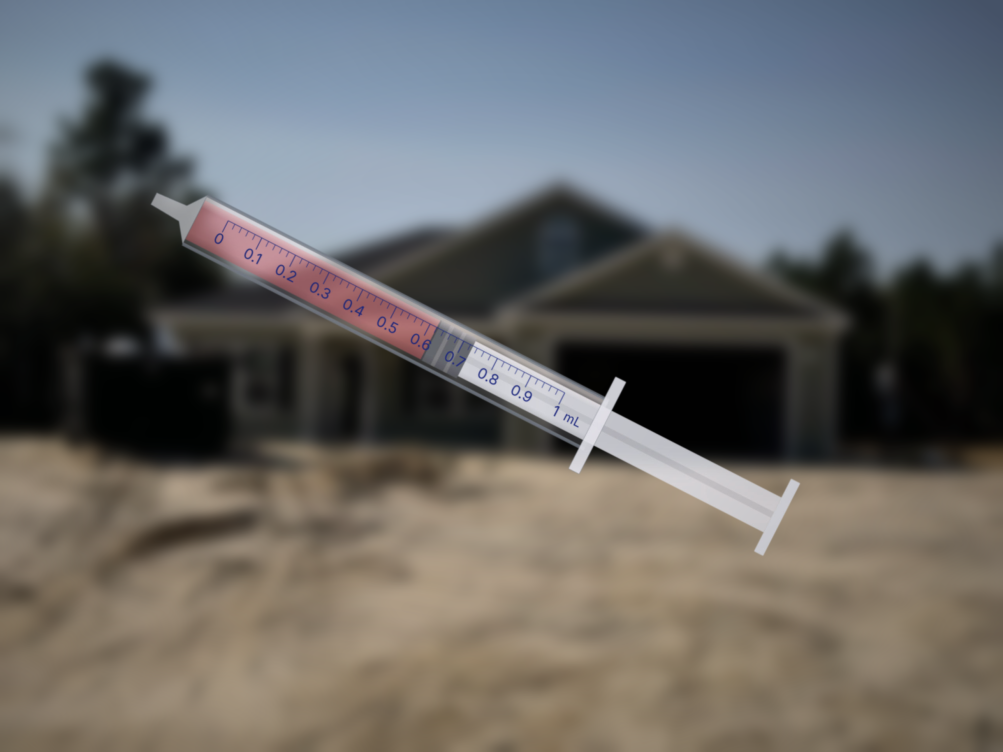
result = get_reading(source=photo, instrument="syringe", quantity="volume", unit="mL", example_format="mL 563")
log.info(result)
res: mL 0.62
